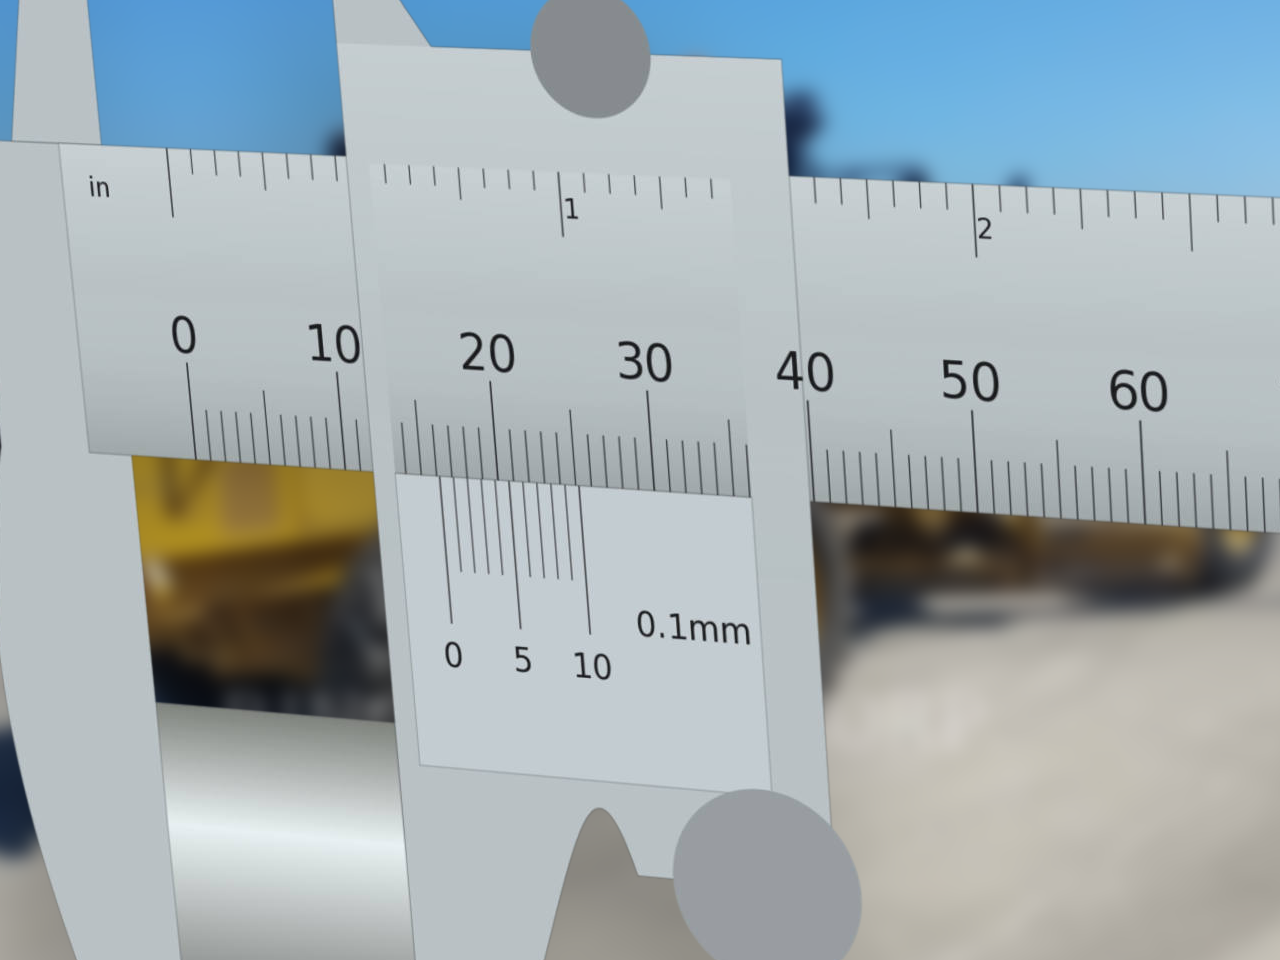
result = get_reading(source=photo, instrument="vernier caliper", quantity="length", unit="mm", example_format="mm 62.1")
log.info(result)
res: mm 16.2
